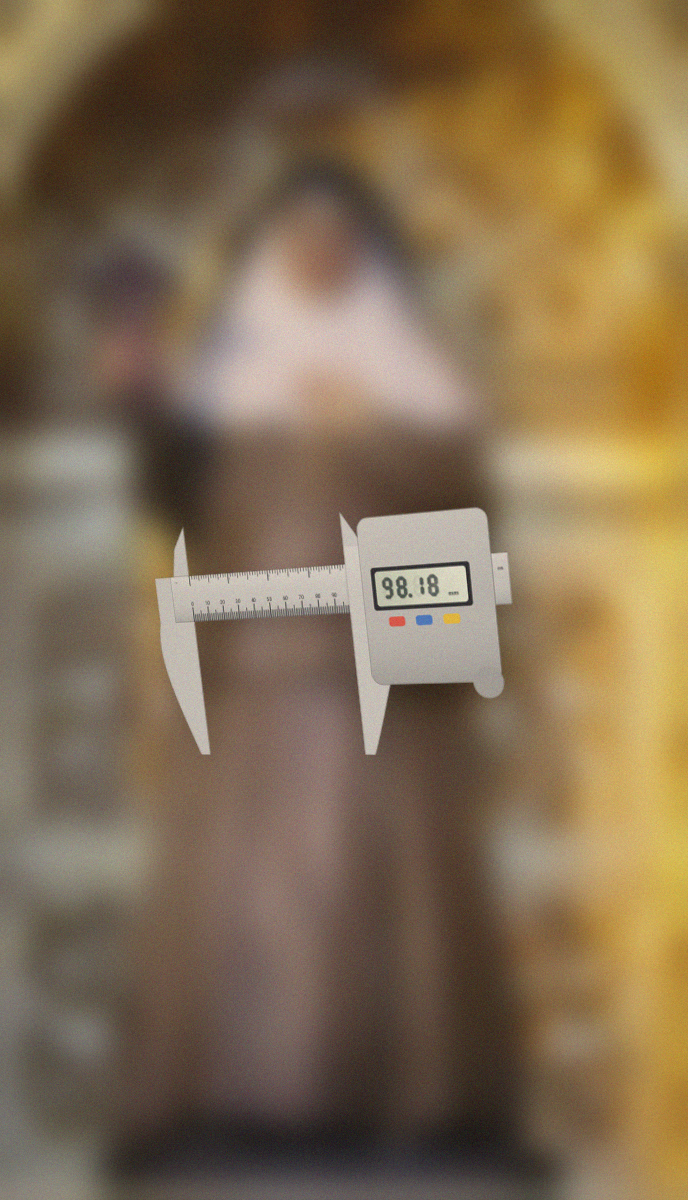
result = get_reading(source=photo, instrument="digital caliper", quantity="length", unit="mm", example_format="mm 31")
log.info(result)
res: mm 98.18
